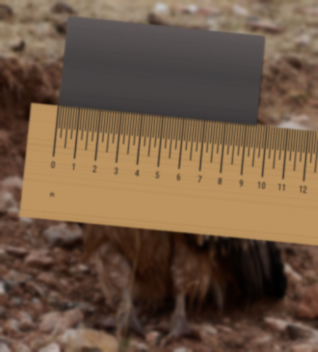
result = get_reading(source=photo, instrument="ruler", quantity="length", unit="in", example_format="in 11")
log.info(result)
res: in 9.5
